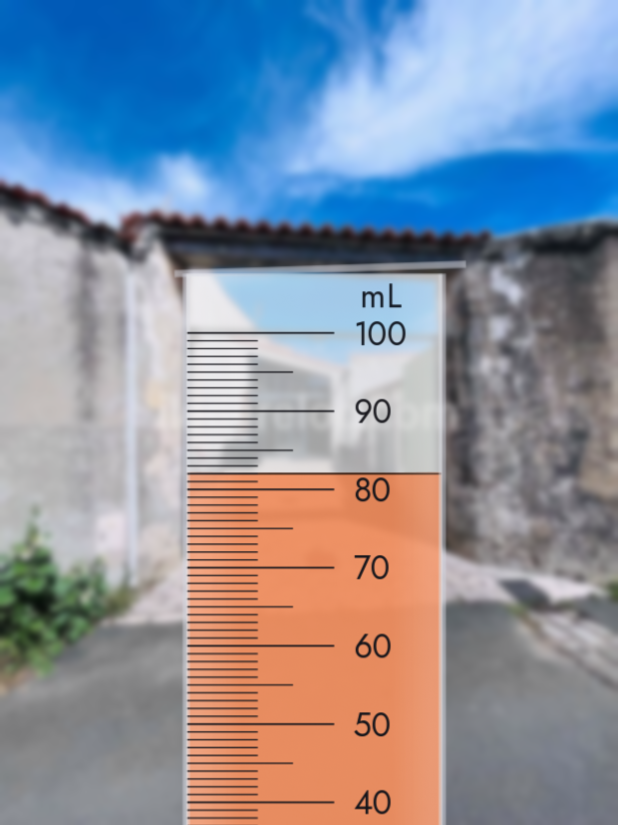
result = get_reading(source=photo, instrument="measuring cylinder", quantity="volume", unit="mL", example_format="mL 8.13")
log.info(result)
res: mL 82
